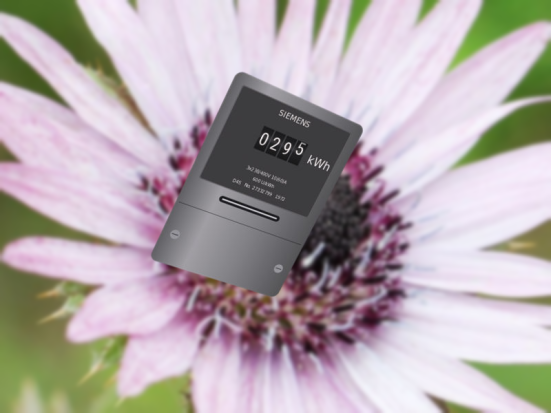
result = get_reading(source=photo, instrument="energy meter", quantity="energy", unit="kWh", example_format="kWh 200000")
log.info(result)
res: kWh 295
